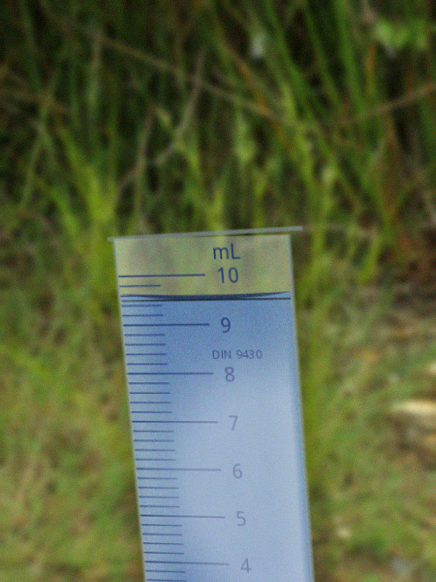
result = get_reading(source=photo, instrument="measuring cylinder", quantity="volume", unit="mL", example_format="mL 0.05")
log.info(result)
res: mL 9.5
